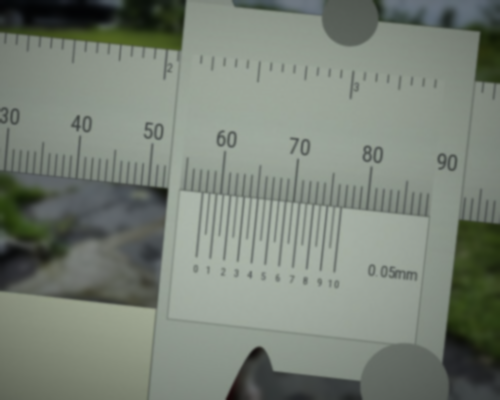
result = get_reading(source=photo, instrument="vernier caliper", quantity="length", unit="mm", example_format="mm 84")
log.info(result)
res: mm 57.5
